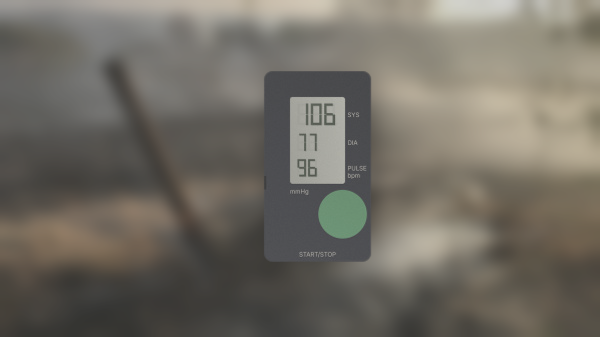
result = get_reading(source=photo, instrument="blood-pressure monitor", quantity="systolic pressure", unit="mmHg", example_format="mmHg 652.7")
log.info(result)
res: mmHg 106
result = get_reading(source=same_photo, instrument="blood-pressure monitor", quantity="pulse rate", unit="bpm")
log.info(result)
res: bpm 96
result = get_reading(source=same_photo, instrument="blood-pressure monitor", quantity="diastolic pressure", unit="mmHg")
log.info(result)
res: mmHg 77
